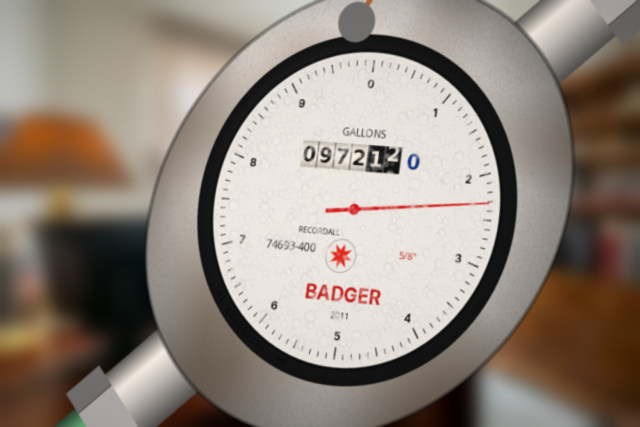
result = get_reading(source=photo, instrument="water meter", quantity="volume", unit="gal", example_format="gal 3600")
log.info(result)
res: gal 972122.3
